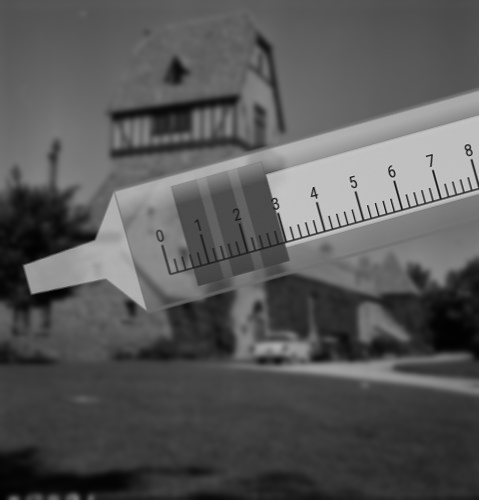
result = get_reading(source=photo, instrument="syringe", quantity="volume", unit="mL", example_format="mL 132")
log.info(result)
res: mL 0.6
